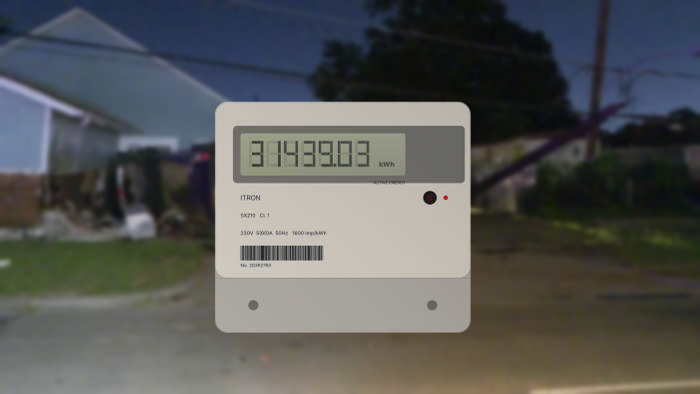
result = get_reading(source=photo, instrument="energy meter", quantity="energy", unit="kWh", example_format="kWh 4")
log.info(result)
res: kWh 31439.03
